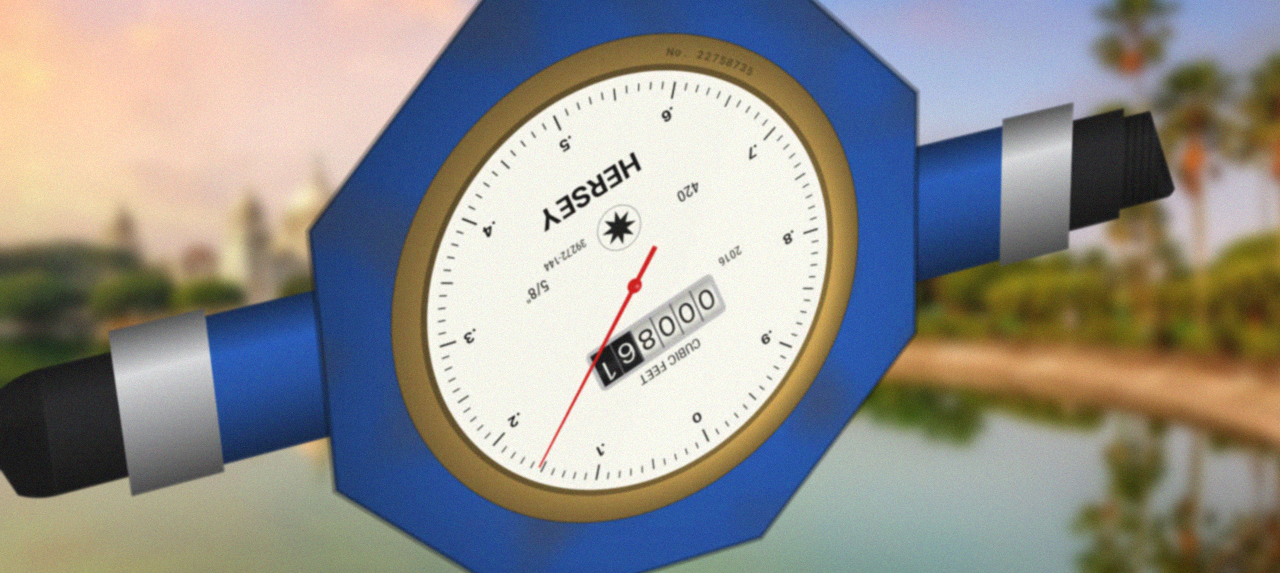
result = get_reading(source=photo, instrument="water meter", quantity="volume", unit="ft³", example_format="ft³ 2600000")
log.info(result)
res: ft³ 861.15
